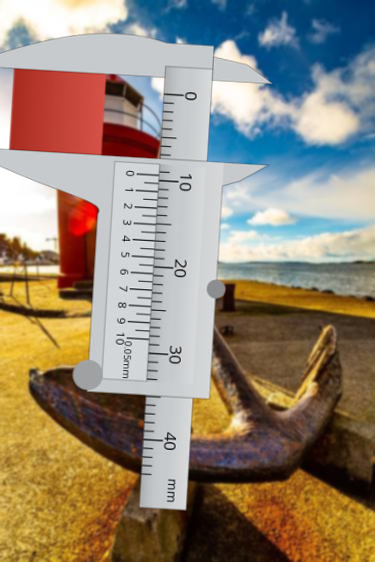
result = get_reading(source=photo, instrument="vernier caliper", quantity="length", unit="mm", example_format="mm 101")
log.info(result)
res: mm 9.4
